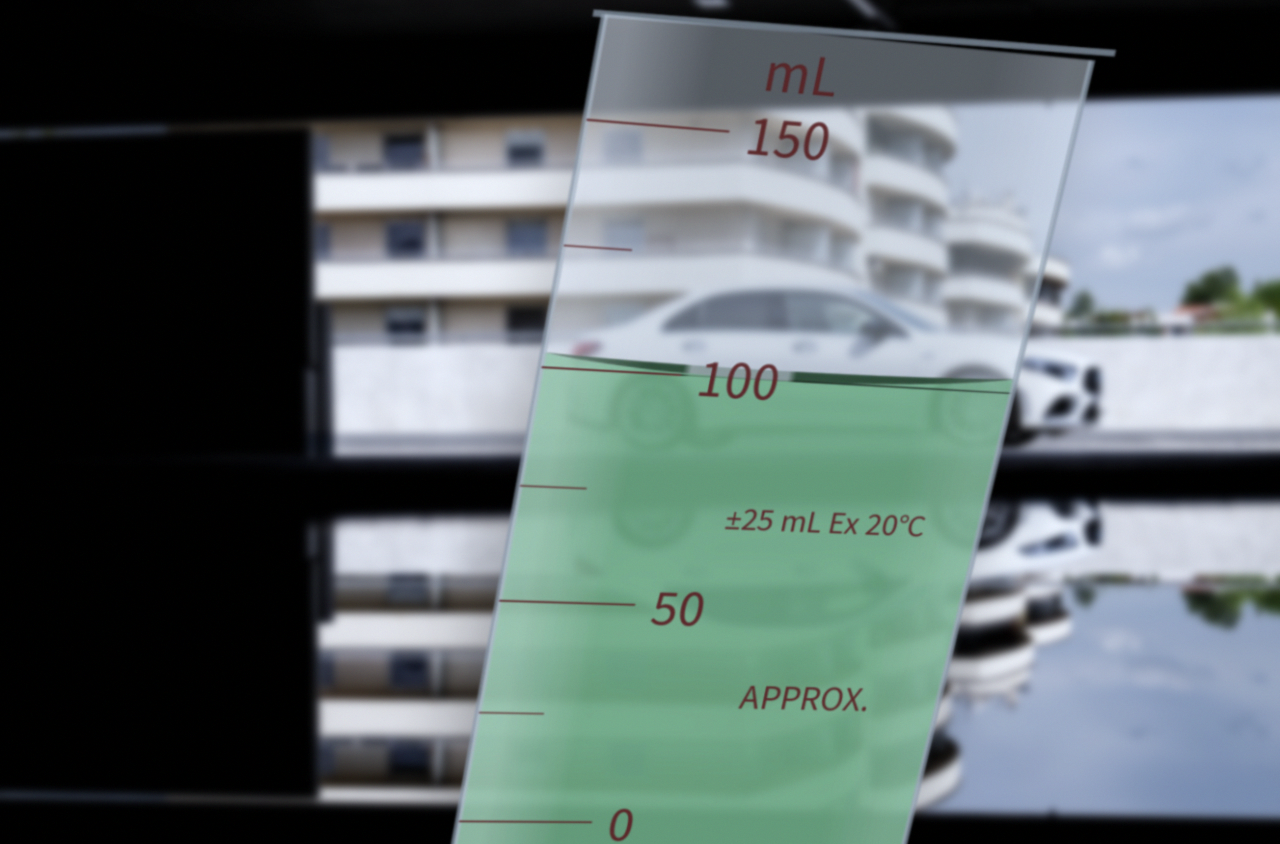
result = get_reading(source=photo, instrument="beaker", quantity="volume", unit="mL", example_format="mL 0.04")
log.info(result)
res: mL 100
